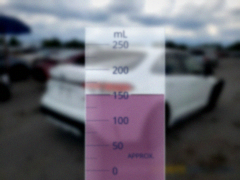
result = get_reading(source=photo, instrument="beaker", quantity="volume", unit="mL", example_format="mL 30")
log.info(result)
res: mL 150
